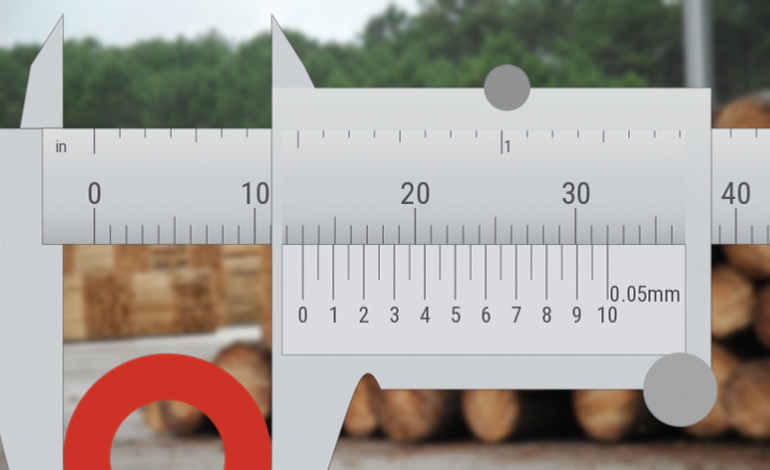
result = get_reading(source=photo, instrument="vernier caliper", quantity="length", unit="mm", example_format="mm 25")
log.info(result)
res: mm 13.0
